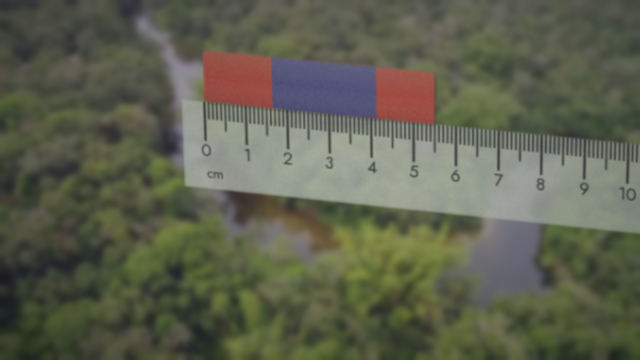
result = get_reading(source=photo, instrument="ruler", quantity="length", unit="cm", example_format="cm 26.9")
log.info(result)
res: cm 5.5
